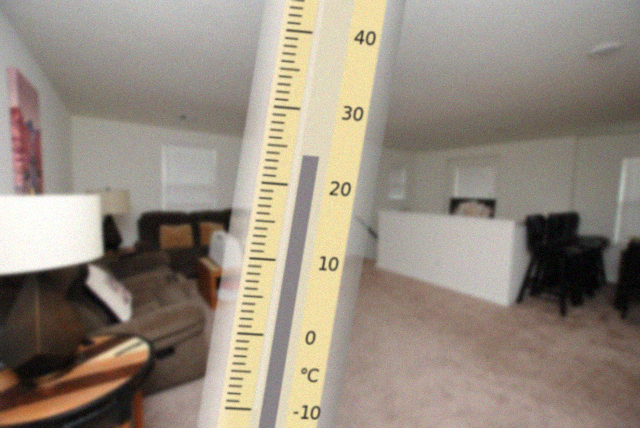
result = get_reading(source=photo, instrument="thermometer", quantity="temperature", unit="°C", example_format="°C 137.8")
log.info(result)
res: °C 24
